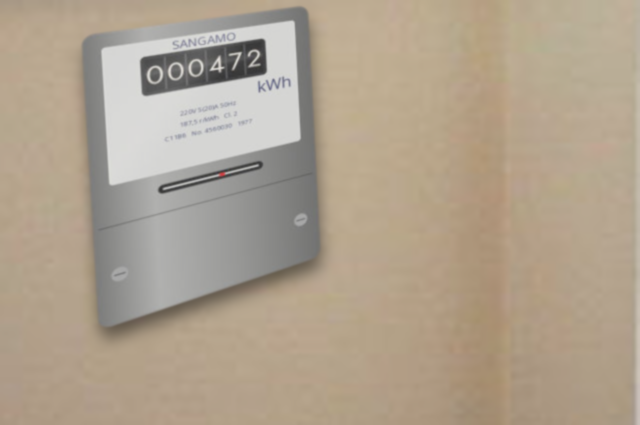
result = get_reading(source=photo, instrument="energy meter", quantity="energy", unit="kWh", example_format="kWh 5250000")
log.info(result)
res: kWh 472
